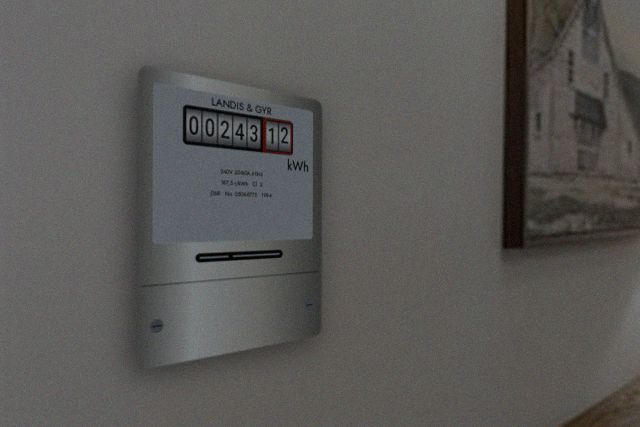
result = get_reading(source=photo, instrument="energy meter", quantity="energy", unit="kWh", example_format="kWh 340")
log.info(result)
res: kWh 243.12
